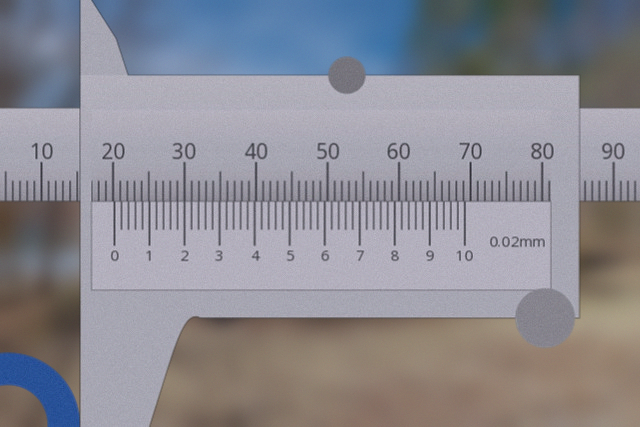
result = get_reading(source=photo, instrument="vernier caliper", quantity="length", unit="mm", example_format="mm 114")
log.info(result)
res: mm 20.2
